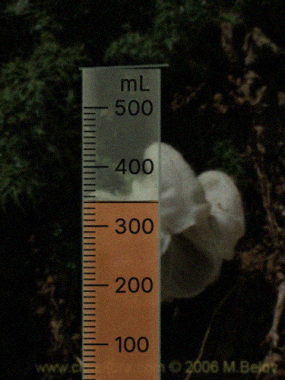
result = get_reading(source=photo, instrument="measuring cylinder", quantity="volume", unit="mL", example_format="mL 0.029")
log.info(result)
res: mL 340
